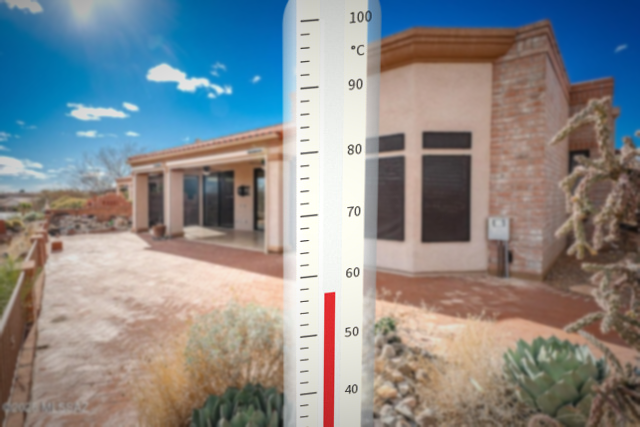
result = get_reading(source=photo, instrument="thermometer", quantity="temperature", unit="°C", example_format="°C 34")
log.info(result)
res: °C 57
